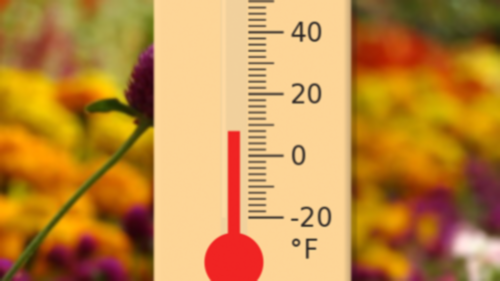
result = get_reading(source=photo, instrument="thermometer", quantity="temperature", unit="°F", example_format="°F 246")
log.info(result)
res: °F 8
